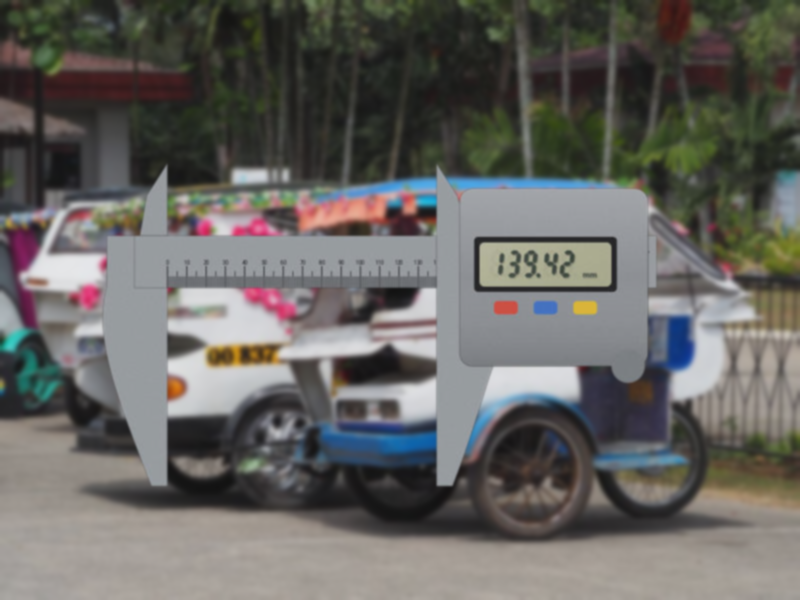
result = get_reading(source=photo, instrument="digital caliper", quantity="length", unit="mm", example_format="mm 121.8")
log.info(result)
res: mm 139.42
